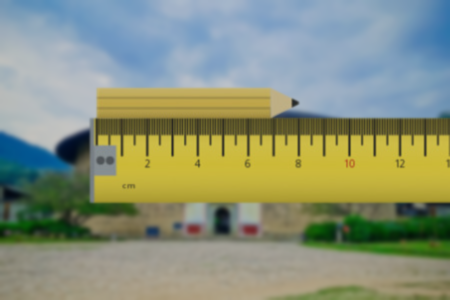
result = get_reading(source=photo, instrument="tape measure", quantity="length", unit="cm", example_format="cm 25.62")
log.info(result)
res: cm 8
